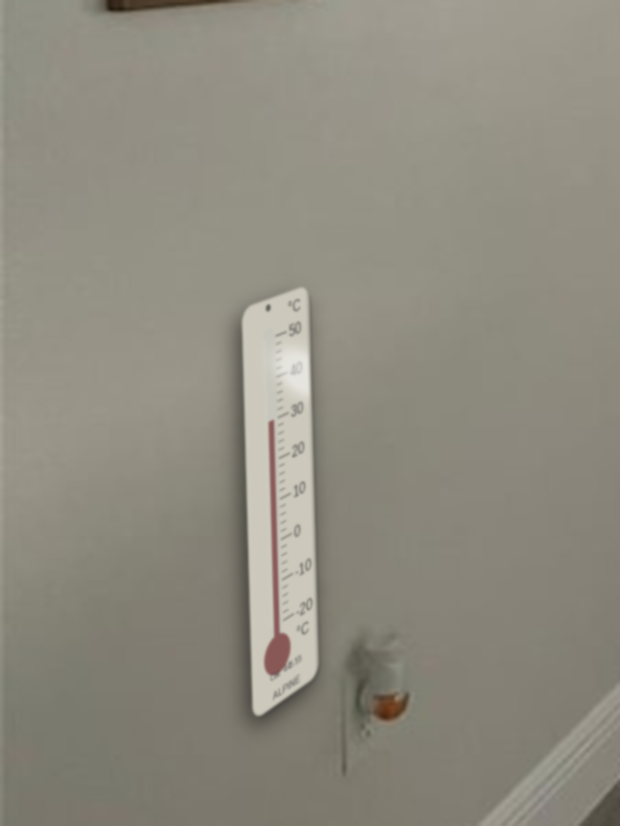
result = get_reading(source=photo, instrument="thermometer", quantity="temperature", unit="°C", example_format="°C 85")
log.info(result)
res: °C 30
